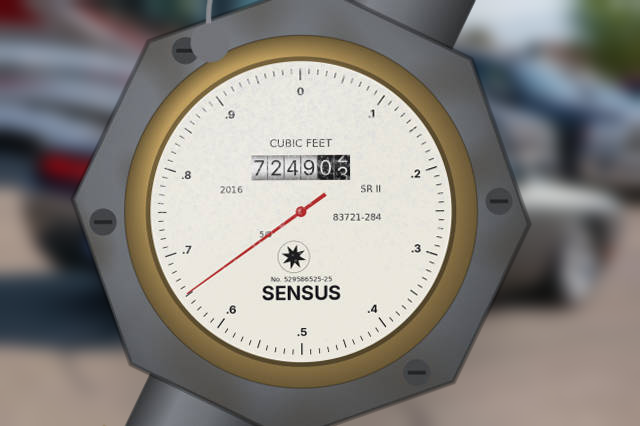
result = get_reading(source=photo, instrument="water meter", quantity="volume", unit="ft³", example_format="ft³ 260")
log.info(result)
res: ft³ 724902.65
